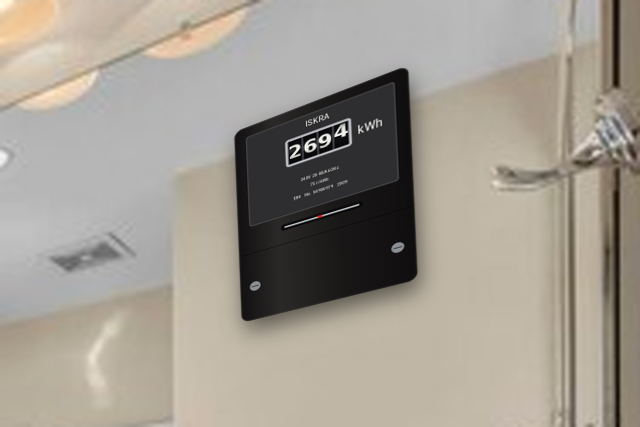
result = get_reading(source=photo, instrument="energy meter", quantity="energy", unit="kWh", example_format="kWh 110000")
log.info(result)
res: kWh 2694
